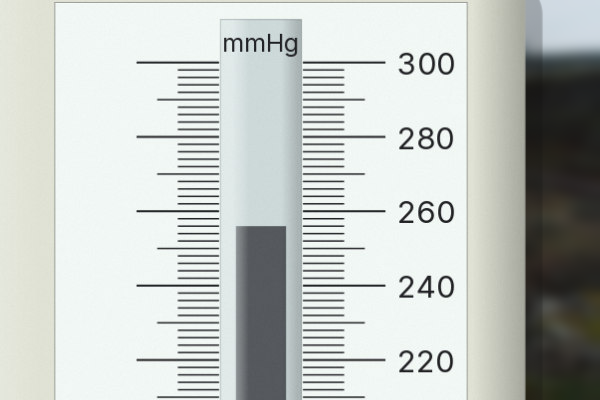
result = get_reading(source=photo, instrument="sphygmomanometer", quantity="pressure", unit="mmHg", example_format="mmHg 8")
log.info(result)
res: mmHg 256
